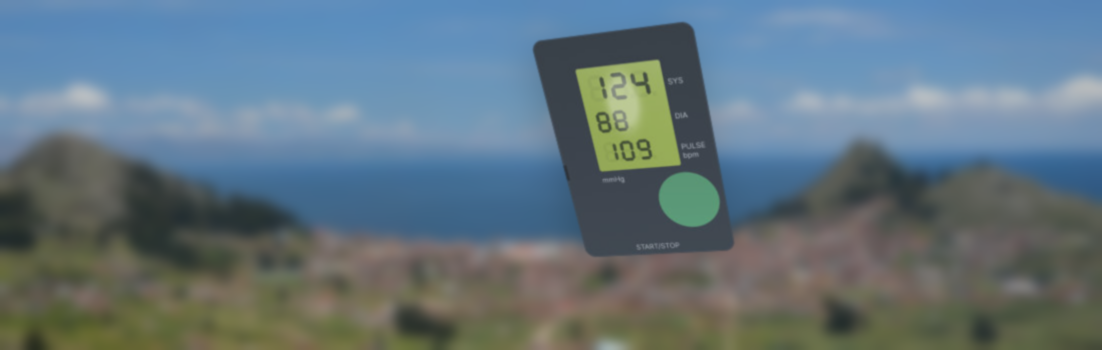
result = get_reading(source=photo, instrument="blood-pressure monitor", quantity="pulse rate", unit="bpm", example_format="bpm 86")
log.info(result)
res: bpm 109
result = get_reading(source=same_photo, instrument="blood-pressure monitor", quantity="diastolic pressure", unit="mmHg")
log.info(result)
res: mmHg 88
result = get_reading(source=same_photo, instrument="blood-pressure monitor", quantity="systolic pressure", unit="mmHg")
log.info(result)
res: mmHg 124
